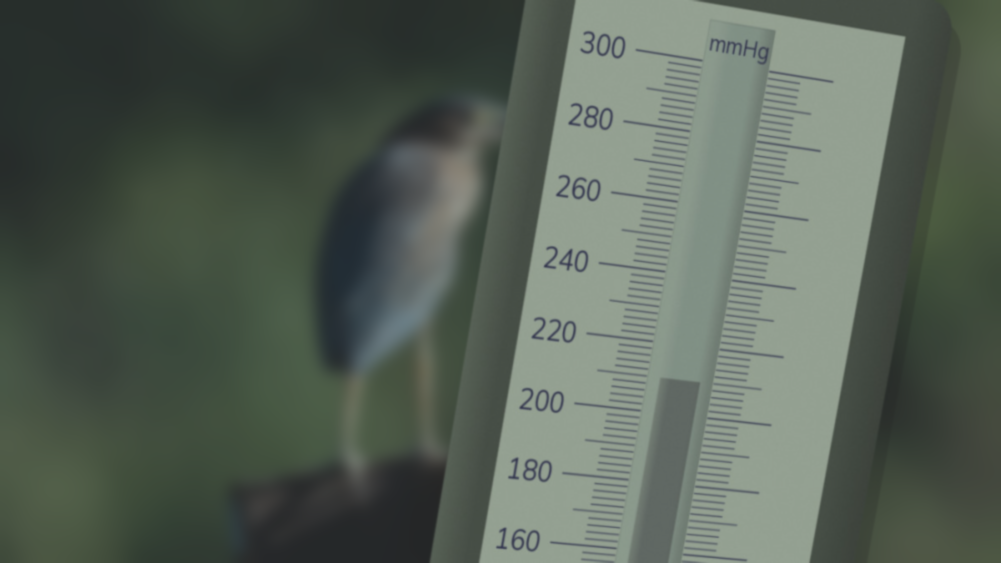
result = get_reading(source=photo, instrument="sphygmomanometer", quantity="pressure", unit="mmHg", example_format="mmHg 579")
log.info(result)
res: mmHg 210
